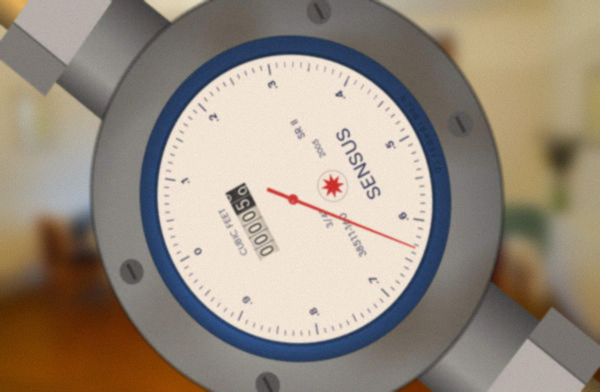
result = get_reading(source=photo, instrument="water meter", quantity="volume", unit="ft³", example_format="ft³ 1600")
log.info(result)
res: ft³ 58.63
